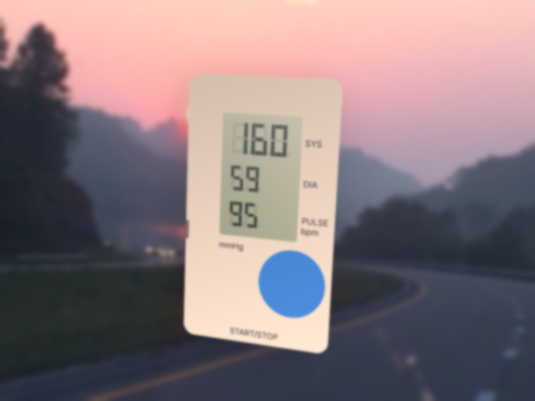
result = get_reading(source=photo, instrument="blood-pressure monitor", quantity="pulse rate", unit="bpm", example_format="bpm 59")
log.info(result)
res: bpm 95
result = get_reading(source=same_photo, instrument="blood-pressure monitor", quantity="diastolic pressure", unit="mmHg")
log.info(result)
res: mmHg 59
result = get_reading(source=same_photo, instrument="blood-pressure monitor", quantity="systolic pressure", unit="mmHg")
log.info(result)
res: mmHg 160
